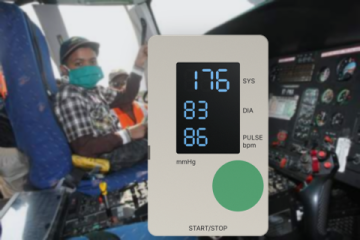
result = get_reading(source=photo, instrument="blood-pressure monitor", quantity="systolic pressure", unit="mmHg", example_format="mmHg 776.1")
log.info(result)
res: mmHg 176
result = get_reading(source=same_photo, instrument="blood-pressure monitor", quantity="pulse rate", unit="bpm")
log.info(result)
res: bpm 86
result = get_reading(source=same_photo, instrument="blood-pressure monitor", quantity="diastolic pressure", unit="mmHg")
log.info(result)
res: mmHg 83
